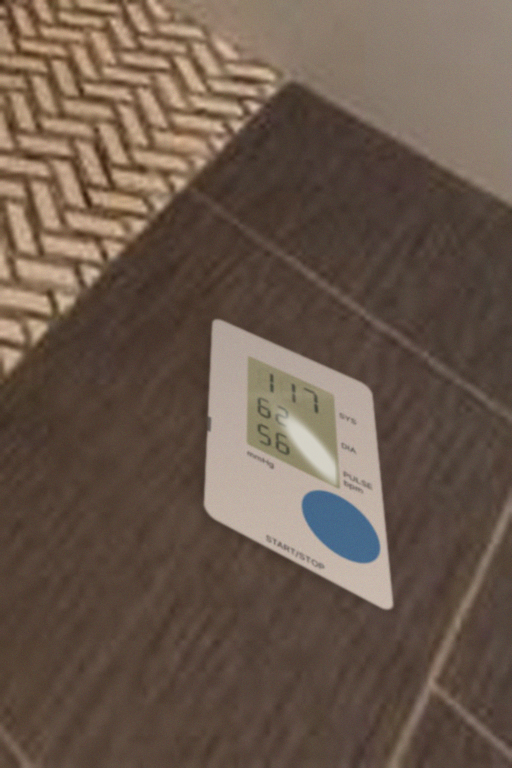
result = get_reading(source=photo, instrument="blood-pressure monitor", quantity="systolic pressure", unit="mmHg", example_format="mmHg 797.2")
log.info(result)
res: mmHg 117
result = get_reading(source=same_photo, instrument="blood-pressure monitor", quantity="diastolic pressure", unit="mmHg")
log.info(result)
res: mmHg 62
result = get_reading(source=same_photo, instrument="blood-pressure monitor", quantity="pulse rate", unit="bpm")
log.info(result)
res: bpm 56
